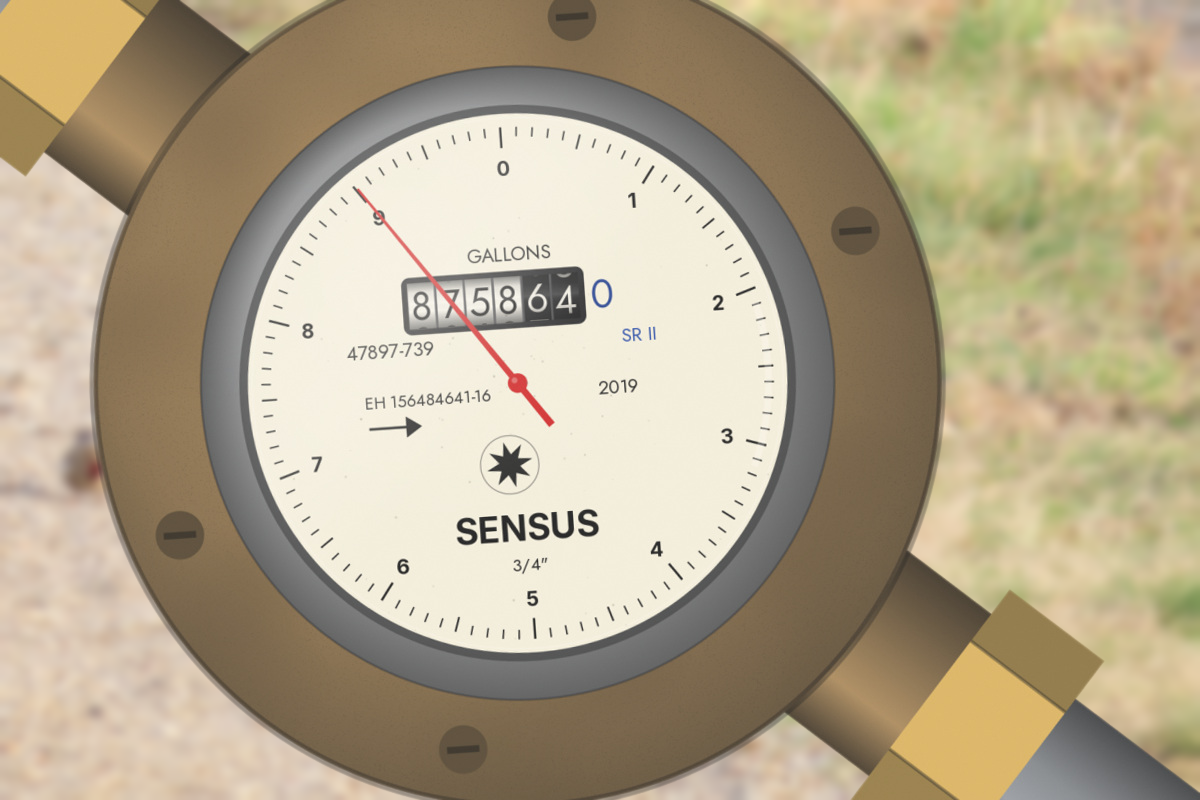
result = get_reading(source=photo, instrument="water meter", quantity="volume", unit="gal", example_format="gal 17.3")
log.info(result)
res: gal 8758639.0
